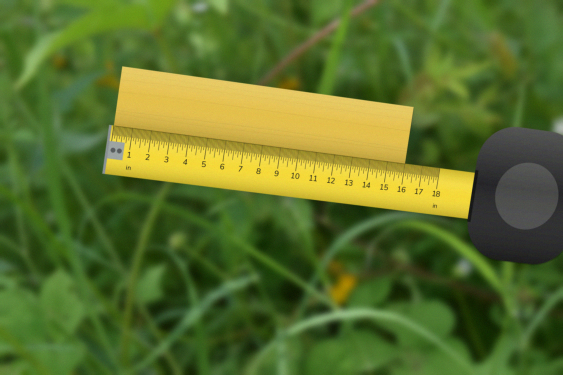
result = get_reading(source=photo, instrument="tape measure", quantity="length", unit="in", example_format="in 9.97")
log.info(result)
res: in 16
